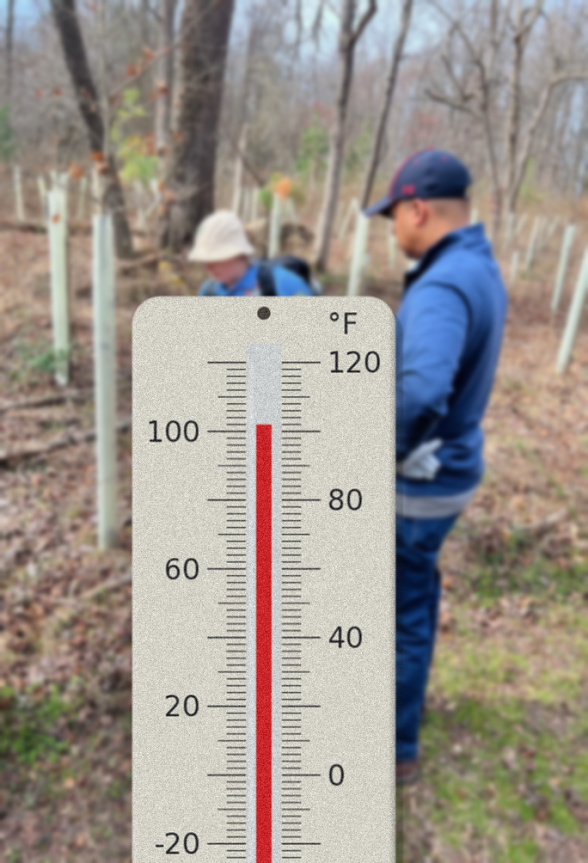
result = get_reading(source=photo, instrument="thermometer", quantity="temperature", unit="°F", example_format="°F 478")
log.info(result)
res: °F 102
